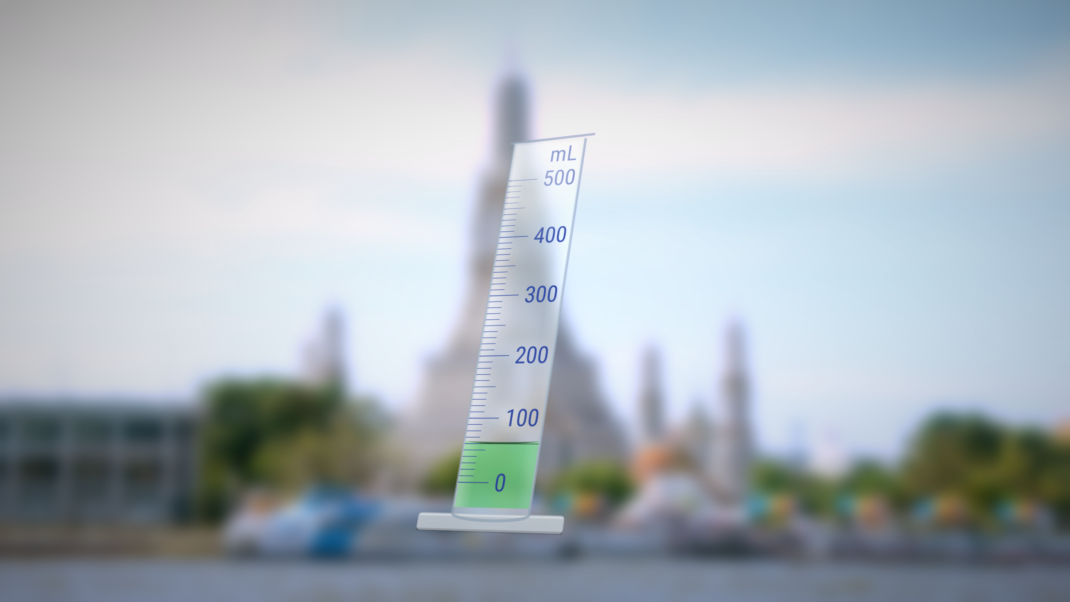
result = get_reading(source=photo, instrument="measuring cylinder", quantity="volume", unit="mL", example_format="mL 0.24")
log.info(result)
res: mL 60
